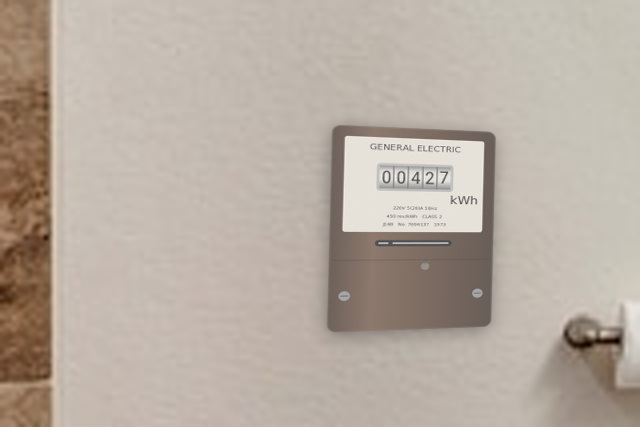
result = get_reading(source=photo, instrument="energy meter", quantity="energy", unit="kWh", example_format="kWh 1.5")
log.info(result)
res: kWh 427
